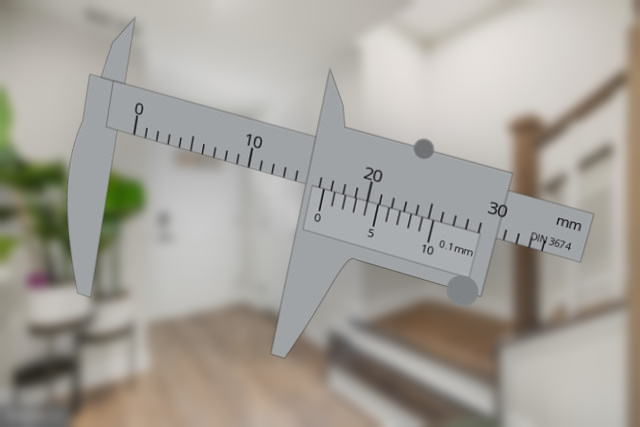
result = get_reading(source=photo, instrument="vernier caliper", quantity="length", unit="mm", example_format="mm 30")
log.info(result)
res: mm 16.4
